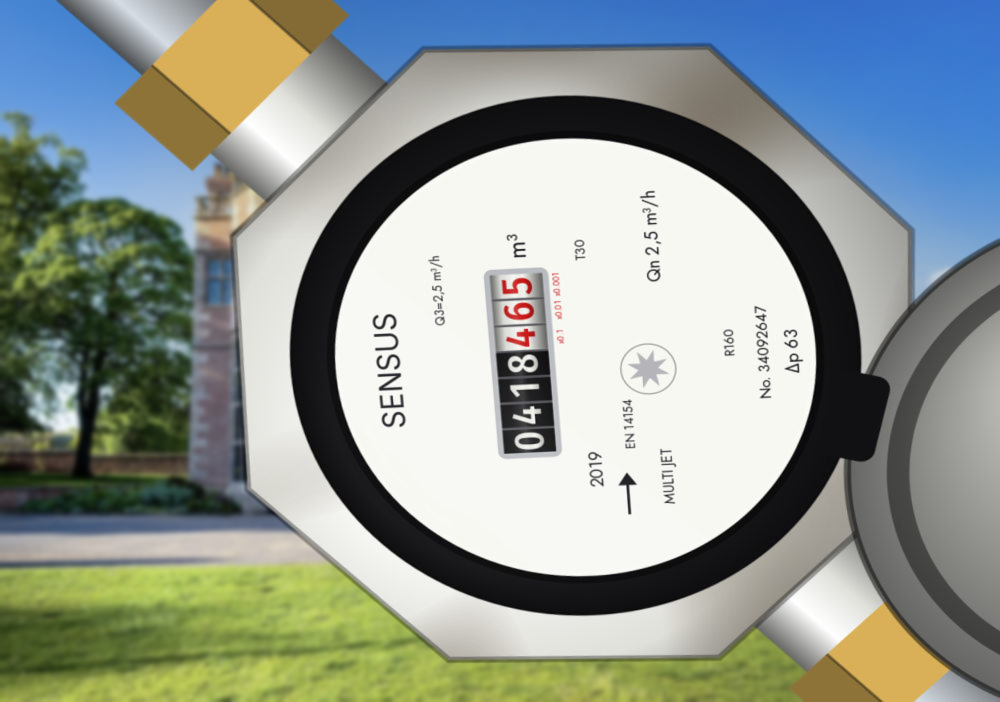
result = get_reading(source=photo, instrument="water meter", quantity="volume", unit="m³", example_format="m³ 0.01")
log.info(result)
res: m³ 418.465
